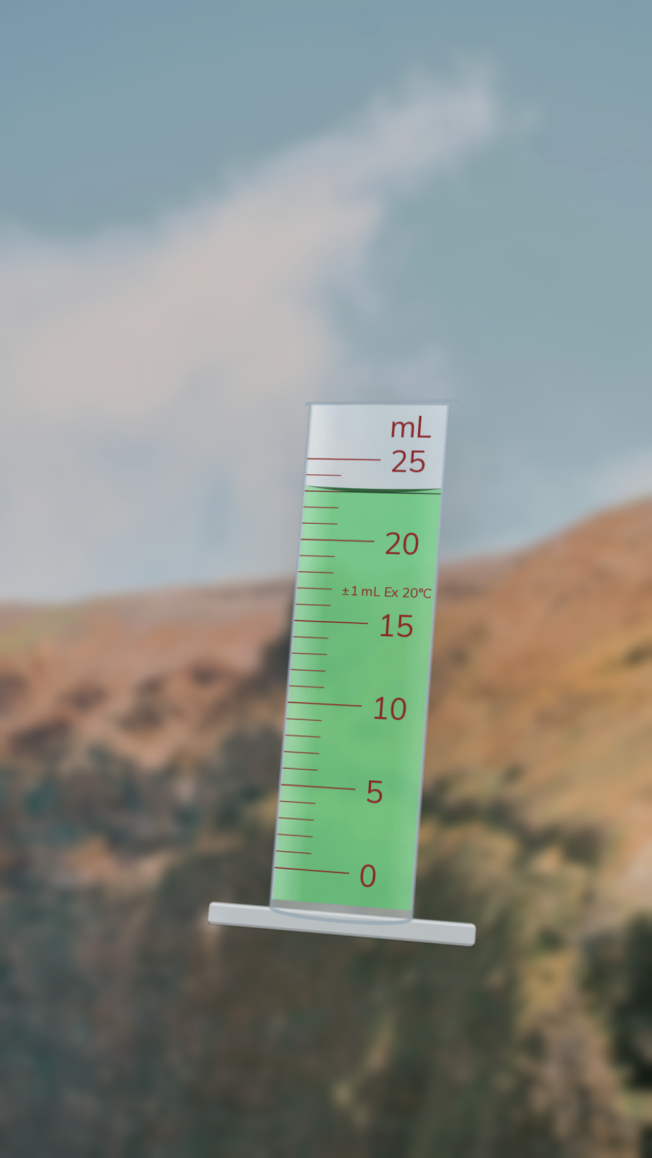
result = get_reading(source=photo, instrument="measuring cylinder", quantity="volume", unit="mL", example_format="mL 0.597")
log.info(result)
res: mL 23
